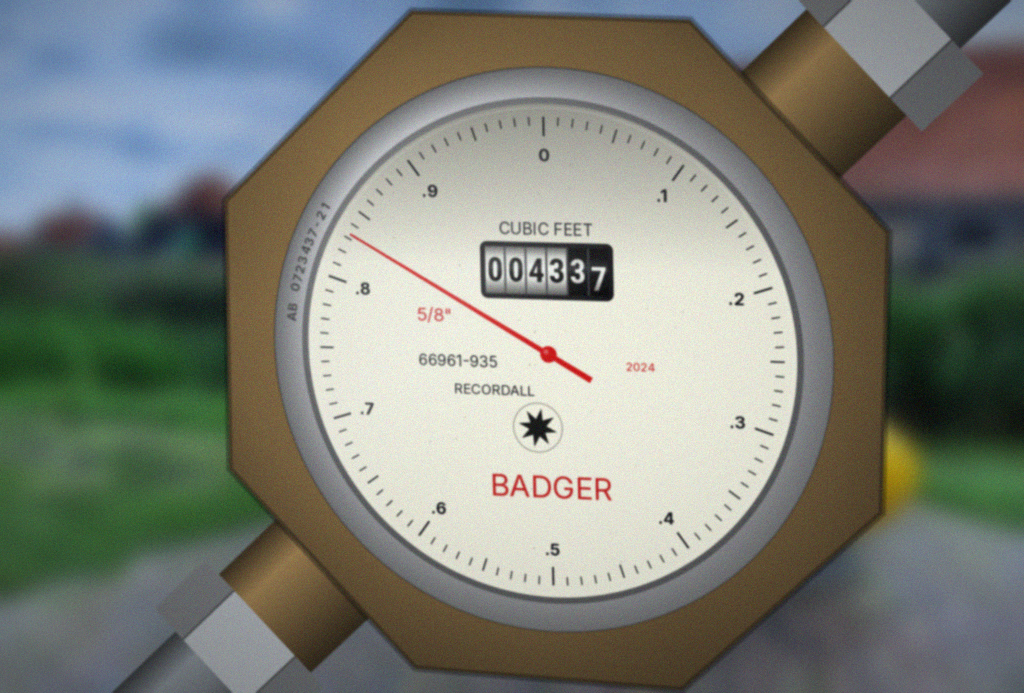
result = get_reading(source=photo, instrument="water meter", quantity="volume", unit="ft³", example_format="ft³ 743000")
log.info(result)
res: ft³ 4336.83
